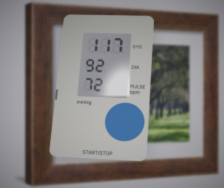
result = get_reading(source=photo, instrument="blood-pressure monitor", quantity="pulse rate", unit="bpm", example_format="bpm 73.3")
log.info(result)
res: bpm 72
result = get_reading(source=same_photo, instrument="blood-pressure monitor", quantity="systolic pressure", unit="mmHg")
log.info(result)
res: mmHg 117
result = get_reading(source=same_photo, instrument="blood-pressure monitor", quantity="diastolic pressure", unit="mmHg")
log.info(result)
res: mmHg 92
